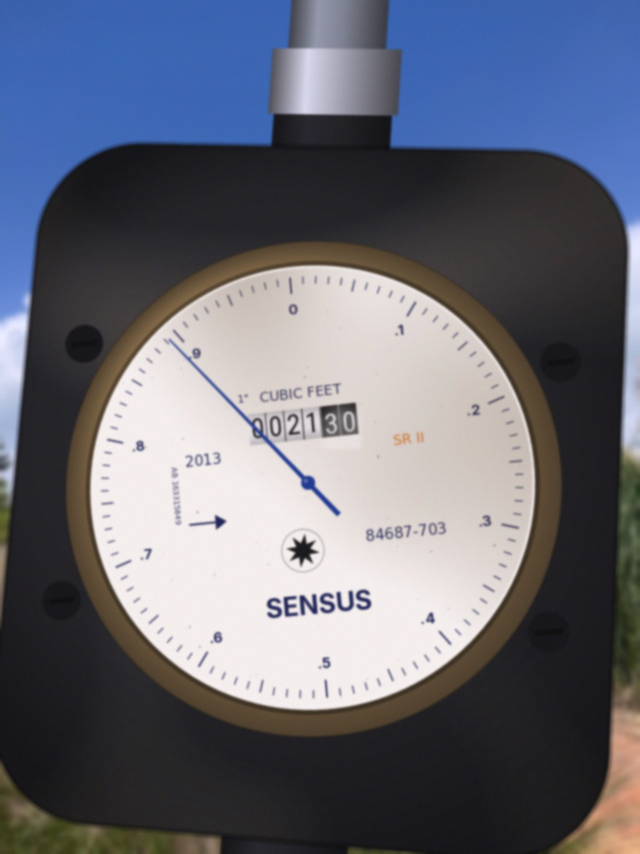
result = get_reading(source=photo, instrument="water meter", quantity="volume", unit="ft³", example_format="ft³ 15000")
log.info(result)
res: ft³ 2129.89
